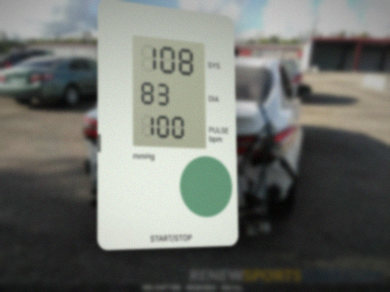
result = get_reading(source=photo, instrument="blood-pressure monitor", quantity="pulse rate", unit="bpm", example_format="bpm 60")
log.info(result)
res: bpm 100
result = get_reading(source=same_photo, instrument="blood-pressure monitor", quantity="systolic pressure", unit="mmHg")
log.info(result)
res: mmHg 108
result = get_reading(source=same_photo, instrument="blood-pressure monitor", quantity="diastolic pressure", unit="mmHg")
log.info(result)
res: mmHg 83
